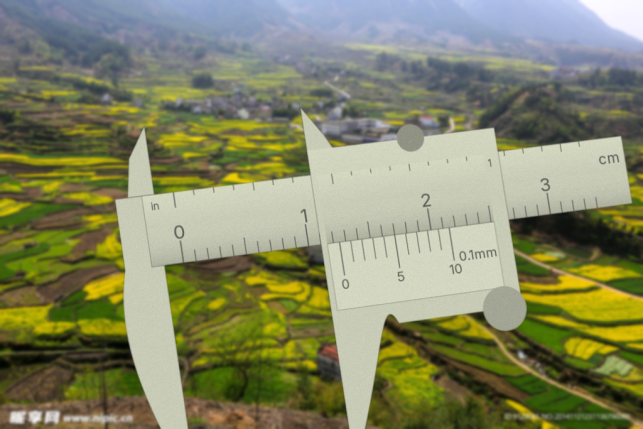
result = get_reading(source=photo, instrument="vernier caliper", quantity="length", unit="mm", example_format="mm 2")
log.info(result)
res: mm 12.5
